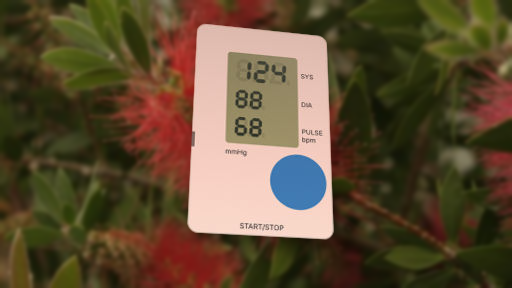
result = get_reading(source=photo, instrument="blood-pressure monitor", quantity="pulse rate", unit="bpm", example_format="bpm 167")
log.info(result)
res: bpm 68
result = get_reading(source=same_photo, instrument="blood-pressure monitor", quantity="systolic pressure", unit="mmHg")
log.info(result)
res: mmHg 124
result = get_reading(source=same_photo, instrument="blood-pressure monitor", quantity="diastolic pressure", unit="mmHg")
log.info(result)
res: mmHg 88
